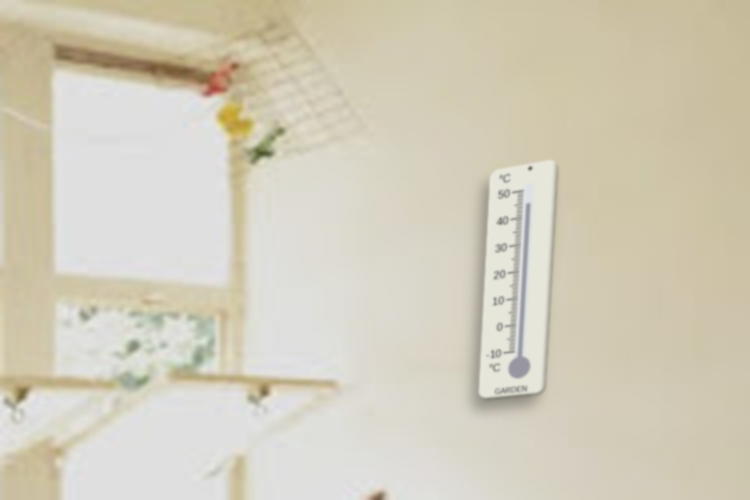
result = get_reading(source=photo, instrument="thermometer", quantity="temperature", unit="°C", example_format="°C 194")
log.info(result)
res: °C 45
